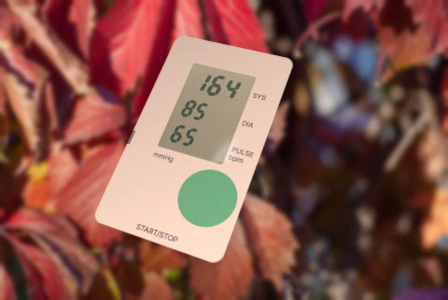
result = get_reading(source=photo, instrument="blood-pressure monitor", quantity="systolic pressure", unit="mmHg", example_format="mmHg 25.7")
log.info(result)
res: mmHg 164
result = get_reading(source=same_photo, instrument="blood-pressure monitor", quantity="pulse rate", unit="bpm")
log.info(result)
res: bpm 65
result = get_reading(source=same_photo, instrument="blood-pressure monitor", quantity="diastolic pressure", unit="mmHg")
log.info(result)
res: mmHg 85
